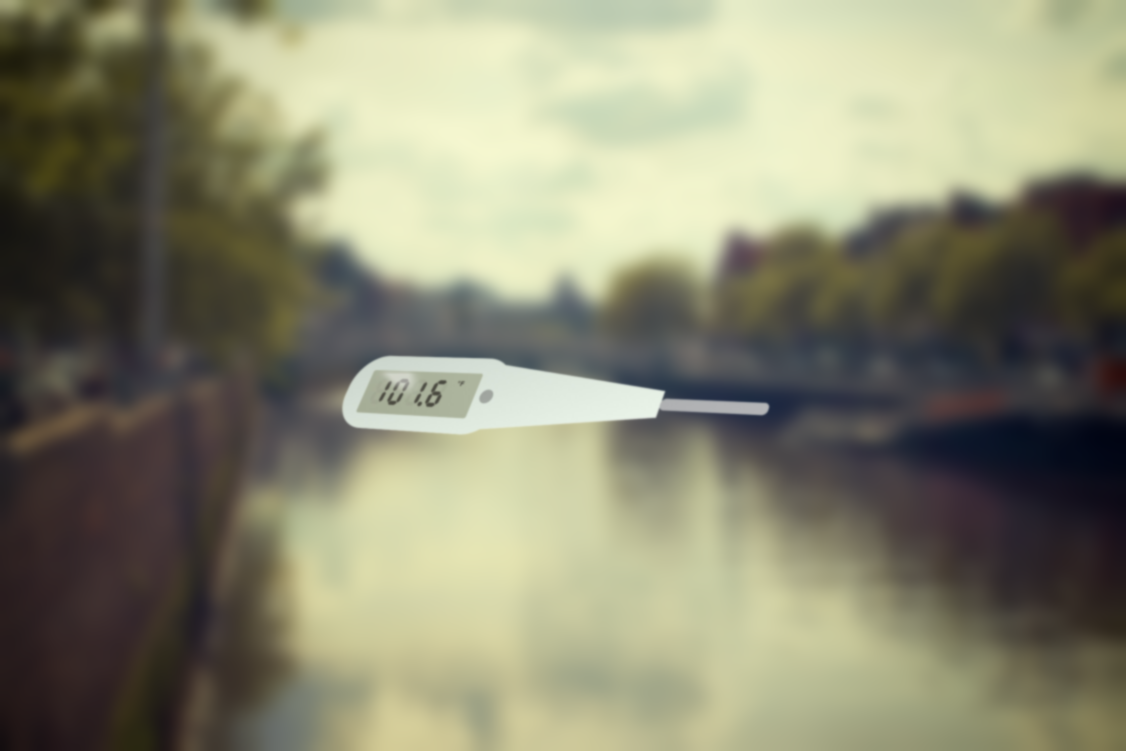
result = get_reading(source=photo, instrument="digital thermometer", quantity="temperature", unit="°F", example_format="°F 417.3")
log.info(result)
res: °F 101.6
